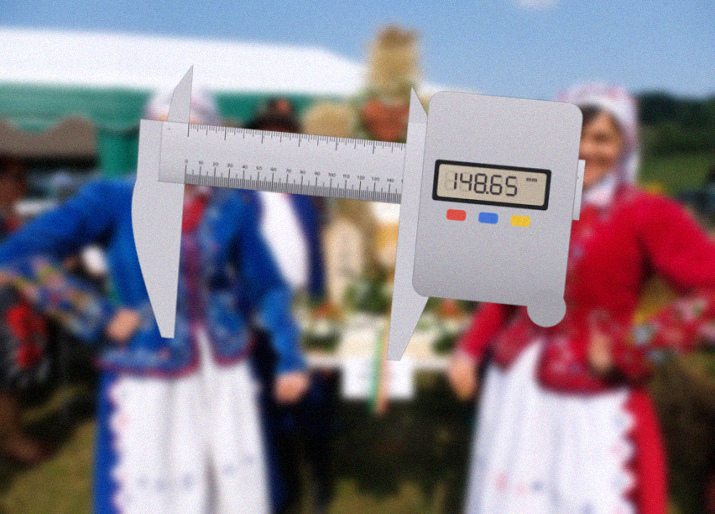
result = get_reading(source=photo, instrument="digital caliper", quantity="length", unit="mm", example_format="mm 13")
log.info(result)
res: mm 148.65
